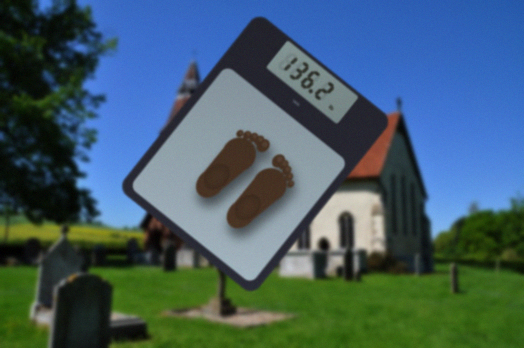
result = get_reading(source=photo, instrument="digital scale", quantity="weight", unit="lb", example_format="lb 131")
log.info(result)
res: lb 136.2
